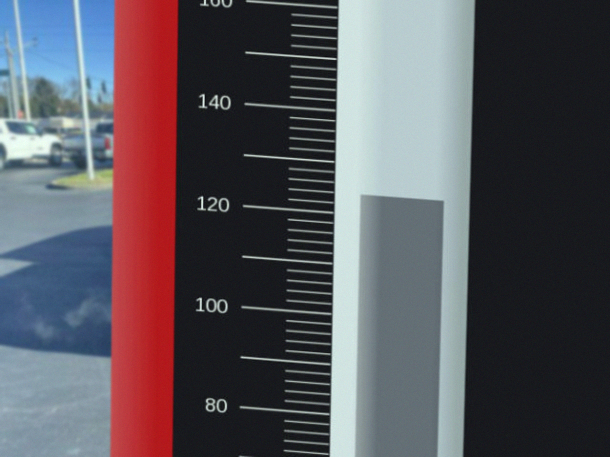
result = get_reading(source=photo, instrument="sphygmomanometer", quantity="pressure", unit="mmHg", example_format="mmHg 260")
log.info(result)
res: mmHg 124
